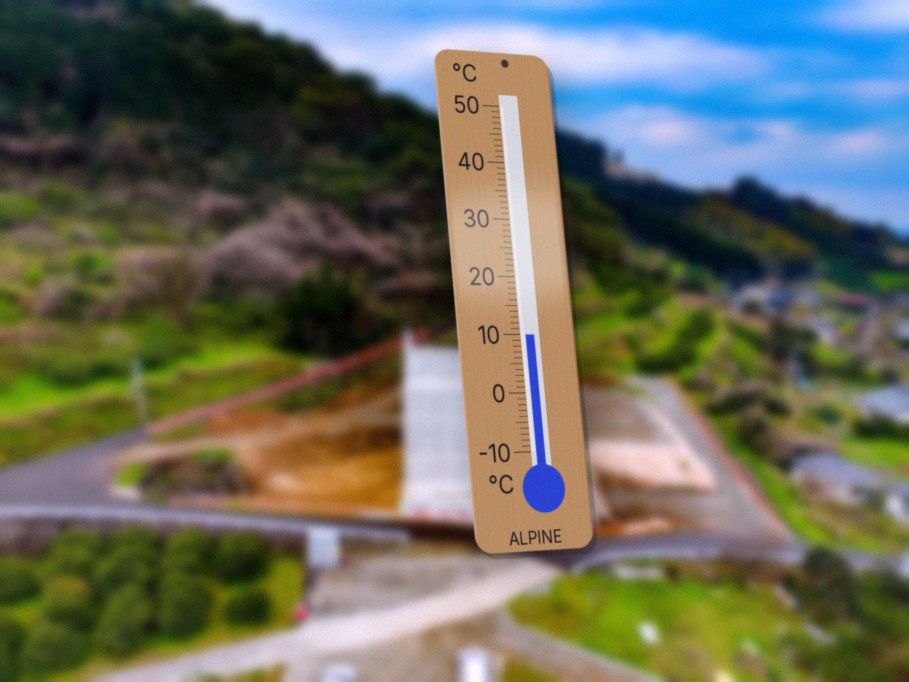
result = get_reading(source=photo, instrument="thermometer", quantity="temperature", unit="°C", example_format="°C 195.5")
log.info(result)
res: °C 10
